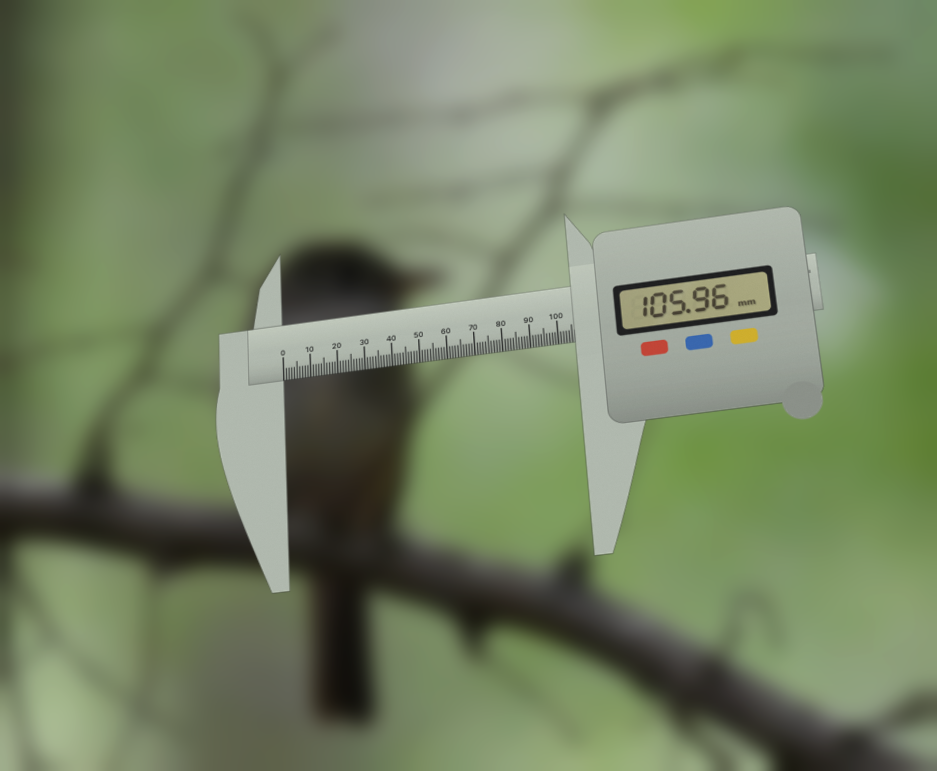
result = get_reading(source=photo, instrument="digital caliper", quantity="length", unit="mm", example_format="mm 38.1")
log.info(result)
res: mm 105.96
